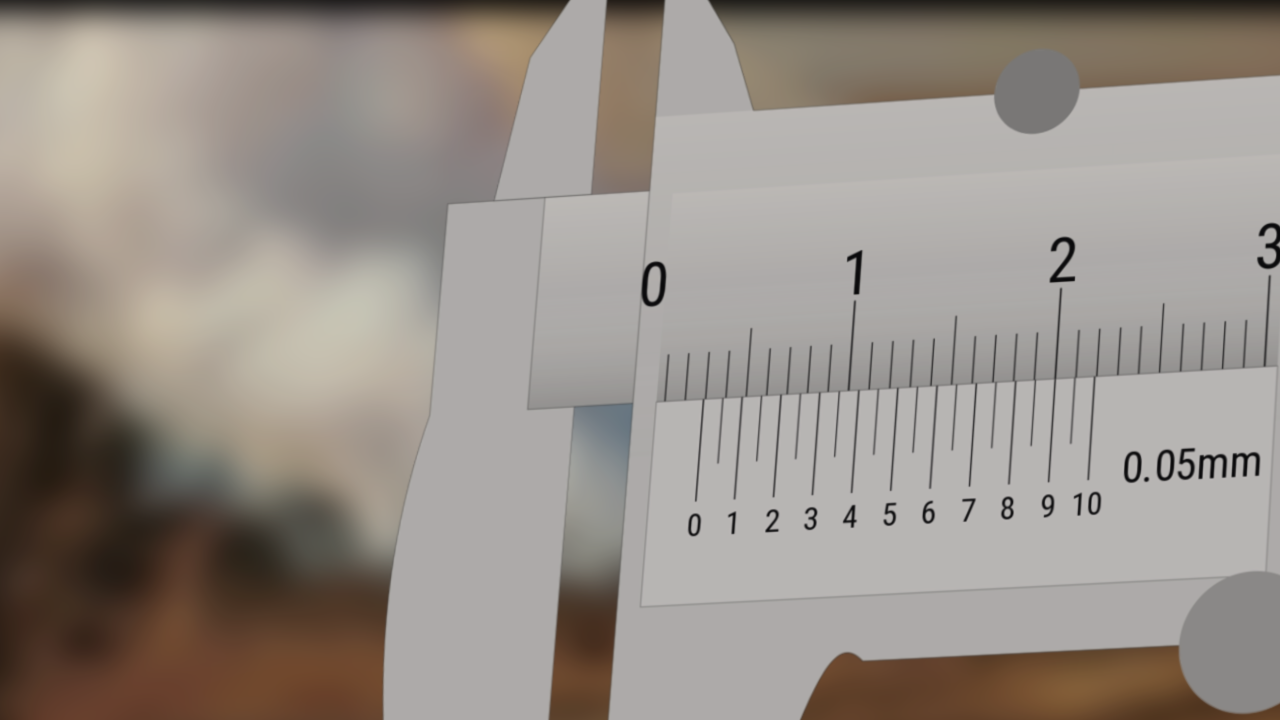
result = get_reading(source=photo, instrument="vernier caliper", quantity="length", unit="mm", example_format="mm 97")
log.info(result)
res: mm 2.9
